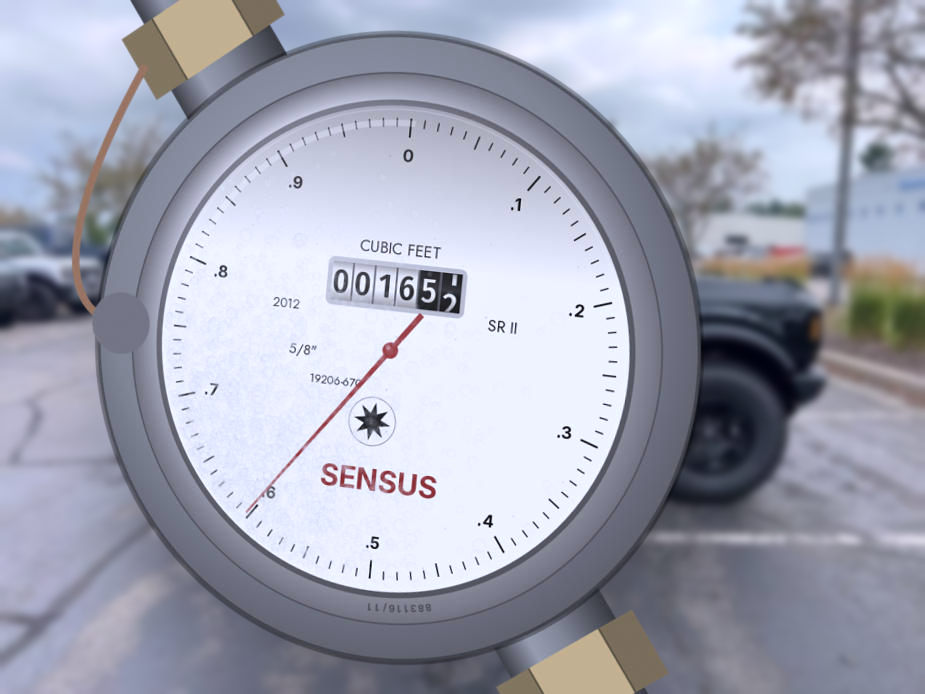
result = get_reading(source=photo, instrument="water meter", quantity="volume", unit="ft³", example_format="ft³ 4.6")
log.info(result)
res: ft³ 1651.60
